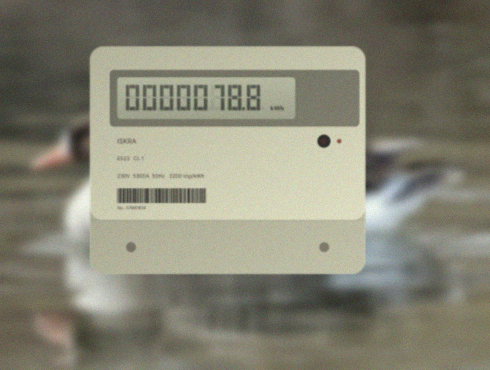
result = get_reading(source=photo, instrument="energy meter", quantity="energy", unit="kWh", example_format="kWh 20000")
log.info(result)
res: kWh 78.8
